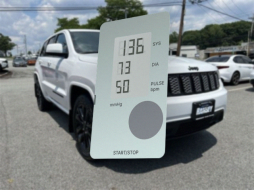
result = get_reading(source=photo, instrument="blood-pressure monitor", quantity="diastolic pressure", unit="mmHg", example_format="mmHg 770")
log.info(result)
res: mmHg 73
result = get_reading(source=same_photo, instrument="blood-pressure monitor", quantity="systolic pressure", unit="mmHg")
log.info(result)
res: mmHg 136
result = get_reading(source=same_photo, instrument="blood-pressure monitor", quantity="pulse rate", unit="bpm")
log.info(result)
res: bpm 50
